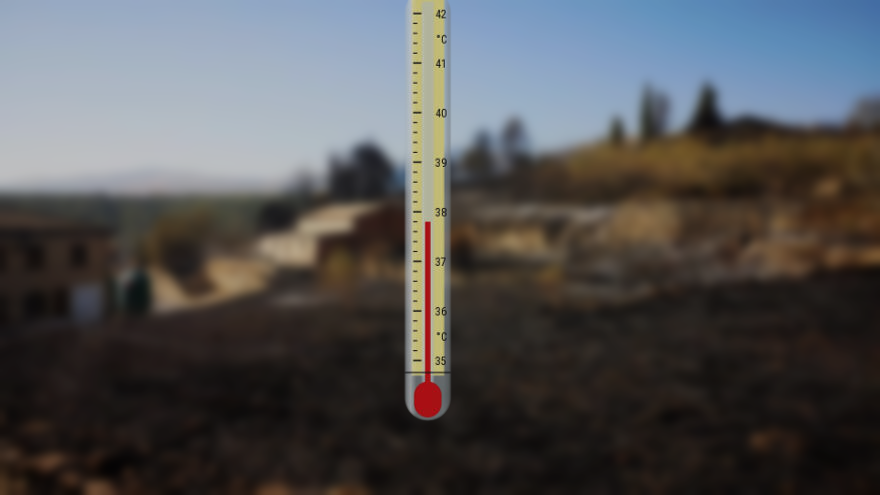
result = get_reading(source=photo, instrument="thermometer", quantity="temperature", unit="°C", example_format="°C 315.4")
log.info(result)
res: °C 37.8
